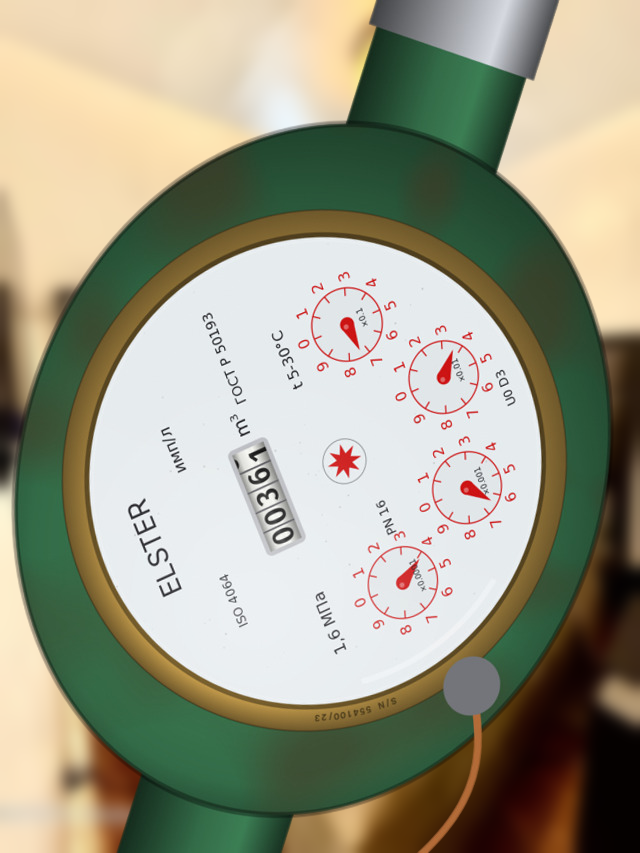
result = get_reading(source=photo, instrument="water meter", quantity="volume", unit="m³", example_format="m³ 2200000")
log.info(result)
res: m³ 360.7364
